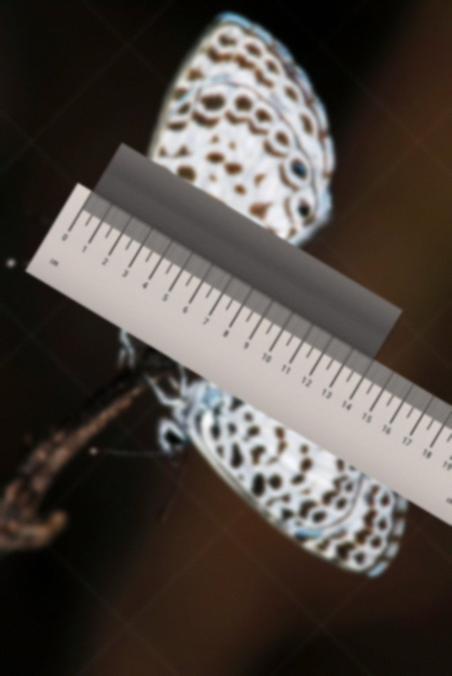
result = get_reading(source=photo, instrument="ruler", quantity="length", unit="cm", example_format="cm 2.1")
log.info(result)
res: cm 14
